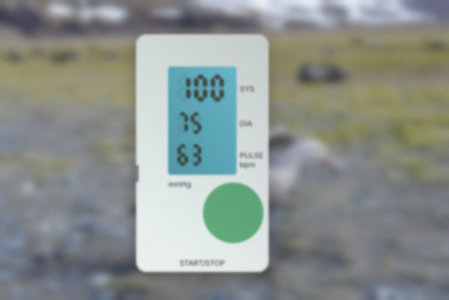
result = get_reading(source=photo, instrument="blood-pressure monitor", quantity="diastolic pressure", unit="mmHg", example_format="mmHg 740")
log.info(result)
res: mmHg 75
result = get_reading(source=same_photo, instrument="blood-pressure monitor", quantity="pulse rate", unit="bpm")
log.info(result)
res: bpm 63
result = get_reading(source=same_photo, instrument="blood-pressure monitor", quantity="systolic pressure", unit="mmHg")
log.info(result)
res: mmHg 100
